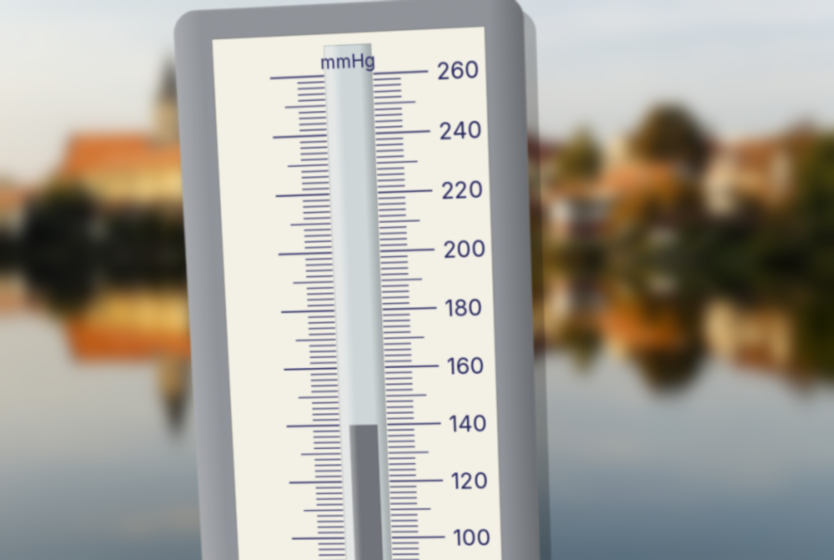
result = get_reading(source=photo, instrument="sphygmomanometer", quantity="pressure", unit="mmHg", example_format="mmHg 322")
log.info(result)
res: mmHg 140
